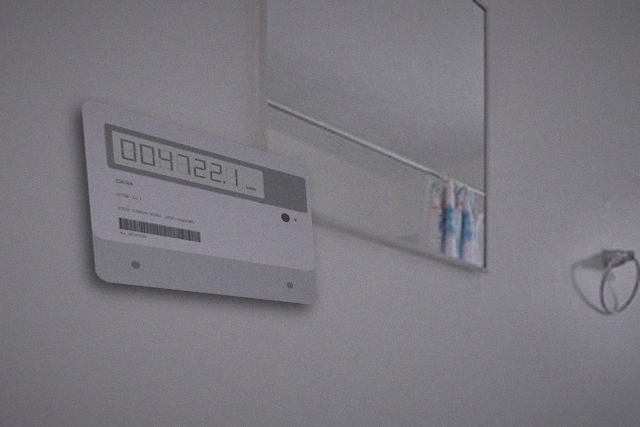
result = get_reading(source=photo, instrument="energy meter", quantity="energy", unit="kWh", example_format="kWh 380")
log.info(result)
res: kWh 4722.1
